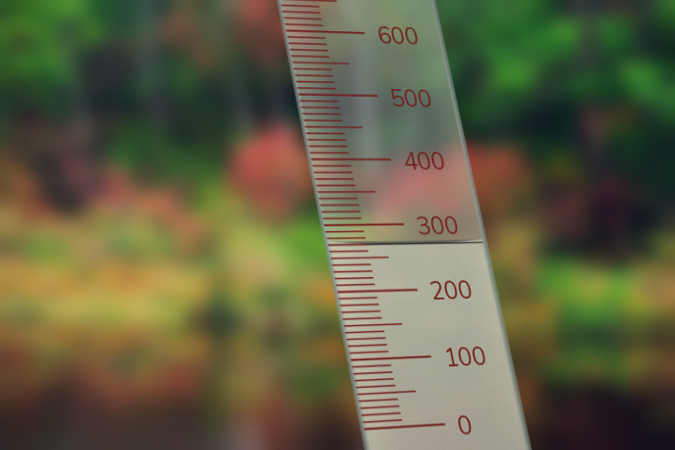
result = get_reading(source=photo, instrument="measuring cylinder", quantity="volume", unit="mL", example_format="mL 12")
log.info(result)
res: mL 270
